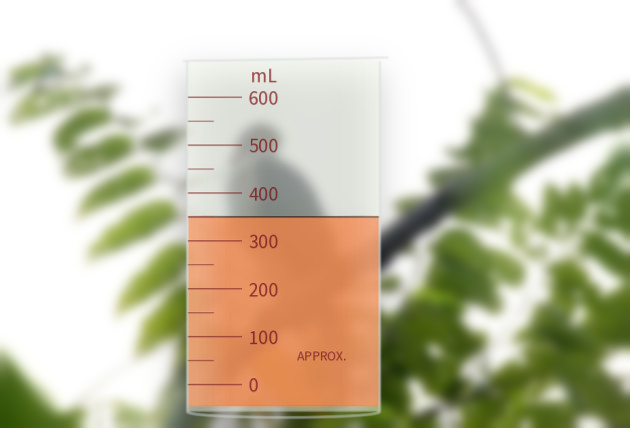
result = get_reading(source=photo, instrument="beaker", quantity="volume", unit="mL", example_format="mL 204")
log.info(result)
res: mL 350
